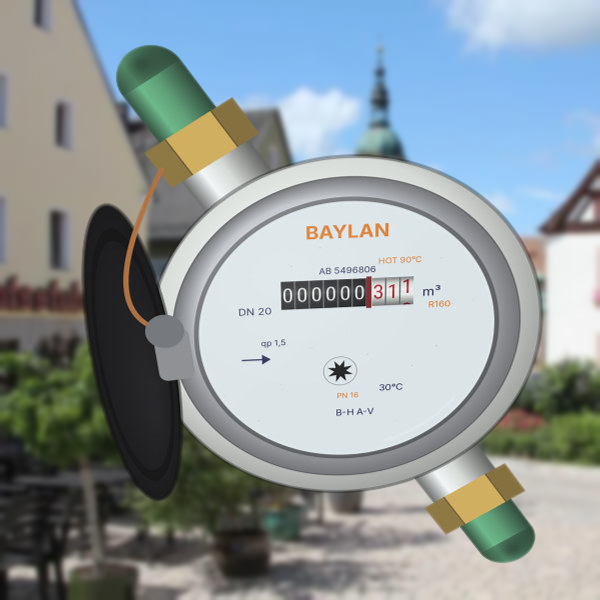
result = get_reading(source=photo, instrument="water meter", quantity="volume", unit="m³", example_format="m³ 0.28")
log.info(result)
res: m³ 0.311
